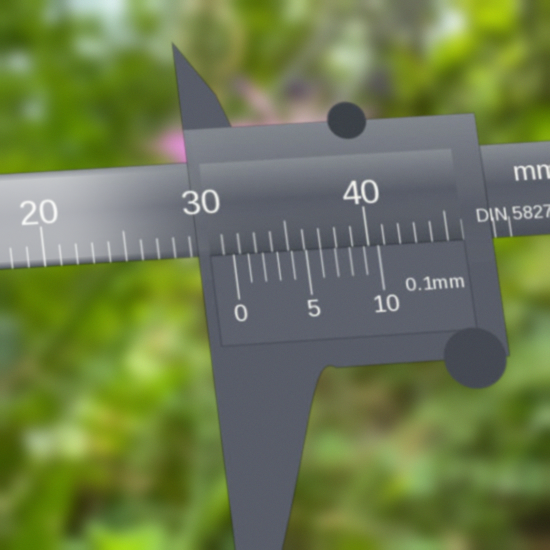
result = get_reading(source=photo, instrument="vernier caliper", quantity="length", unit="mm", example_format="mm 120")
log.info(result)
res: mm 31.6
